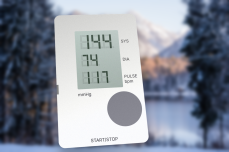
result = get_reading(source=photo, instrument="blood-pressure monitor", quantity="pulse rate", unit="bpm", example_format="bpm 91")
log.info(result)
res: bpm 117
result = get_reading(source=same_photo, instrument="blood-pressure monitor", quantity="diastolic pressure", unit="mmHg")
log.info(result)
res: mmHg 74
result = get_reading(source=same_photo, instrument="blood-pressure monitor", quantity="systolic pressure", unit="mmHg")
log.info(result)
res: mmHg 144
